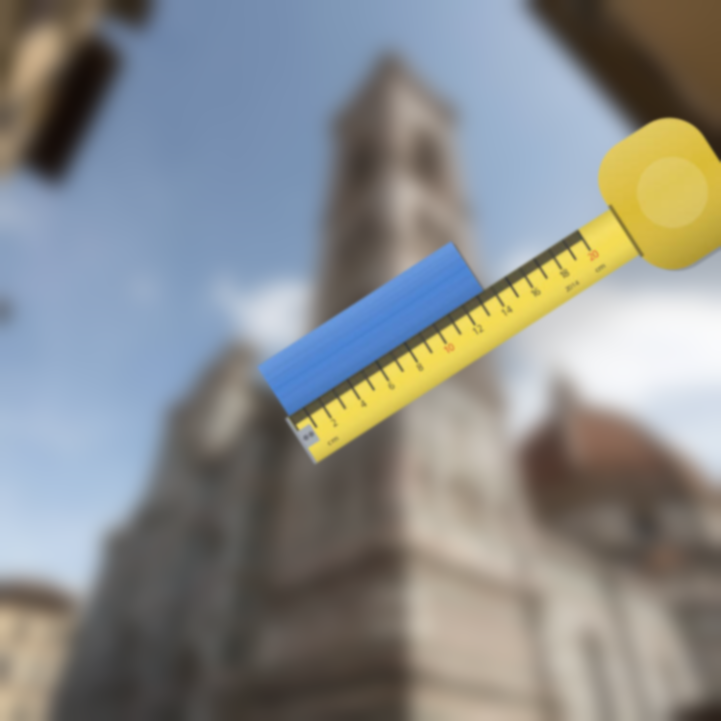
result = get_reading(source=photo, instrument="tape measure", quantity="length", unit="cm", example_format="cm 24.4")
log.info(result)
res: cm 13.5
